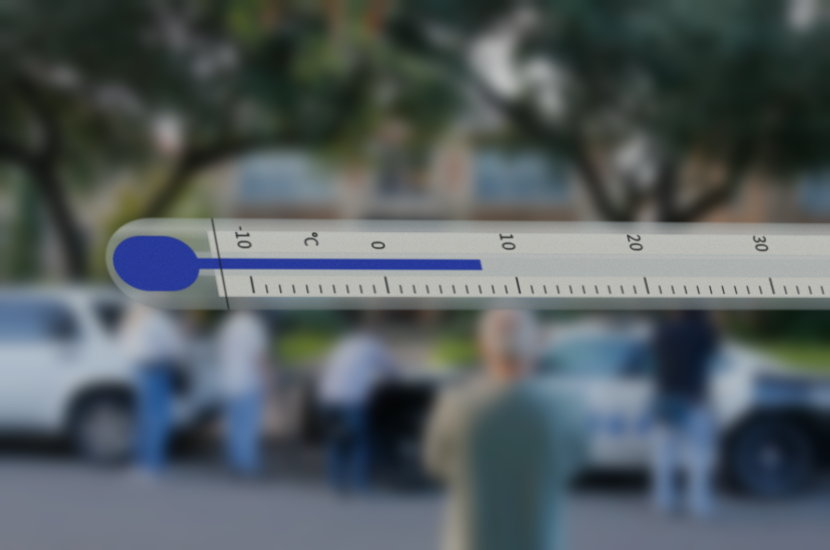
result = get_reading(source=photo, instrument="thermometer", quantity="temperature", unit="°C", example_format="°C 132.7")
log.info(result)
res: °C 7.5
